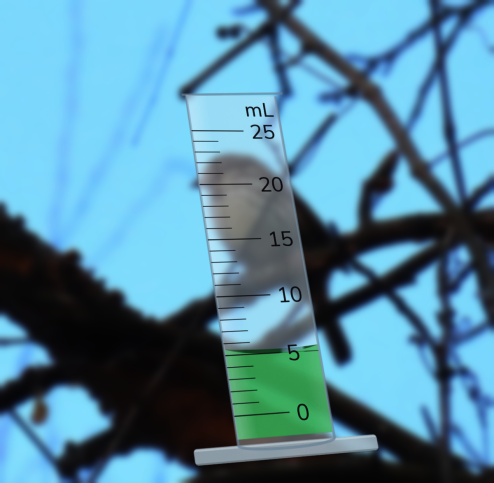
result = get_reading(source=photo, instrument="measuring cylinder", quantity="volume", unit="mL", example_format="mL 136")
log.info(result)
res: mL 5
